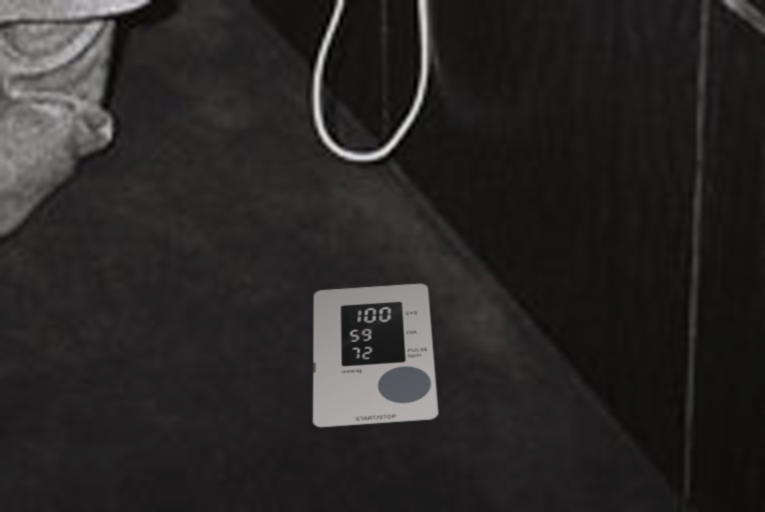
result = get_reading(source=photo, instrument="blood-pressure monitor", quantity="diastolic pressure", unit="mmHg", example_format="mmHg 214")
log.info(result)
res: mmHg 59
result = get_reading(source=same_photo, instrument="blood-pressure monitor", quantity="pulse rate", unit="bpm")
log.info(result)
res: bpm 72
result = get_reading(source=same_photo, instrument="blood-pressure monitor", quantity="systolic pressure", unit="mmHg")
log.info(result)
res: mmHg 100
